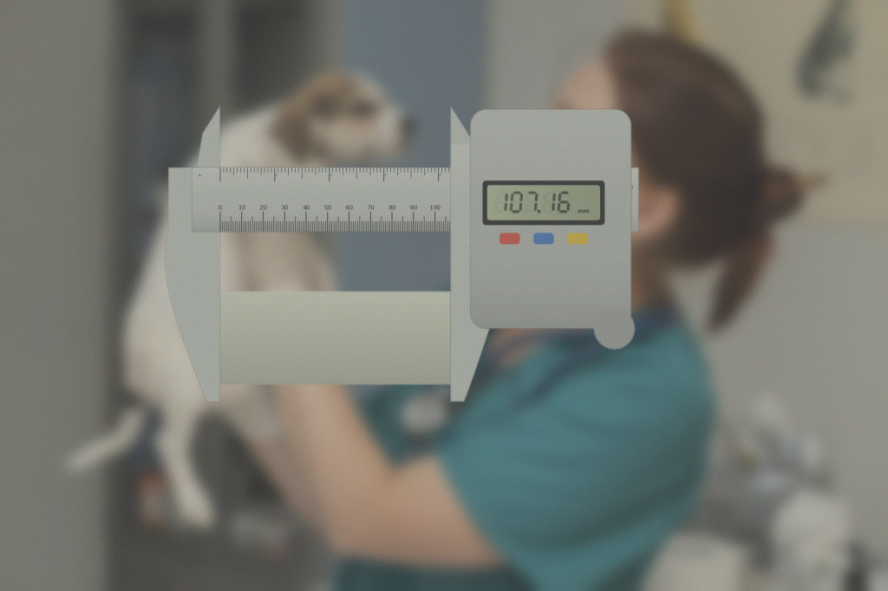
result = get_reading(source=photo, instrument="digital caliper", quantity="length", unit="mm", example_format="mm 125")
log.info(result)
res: mm 107.16
